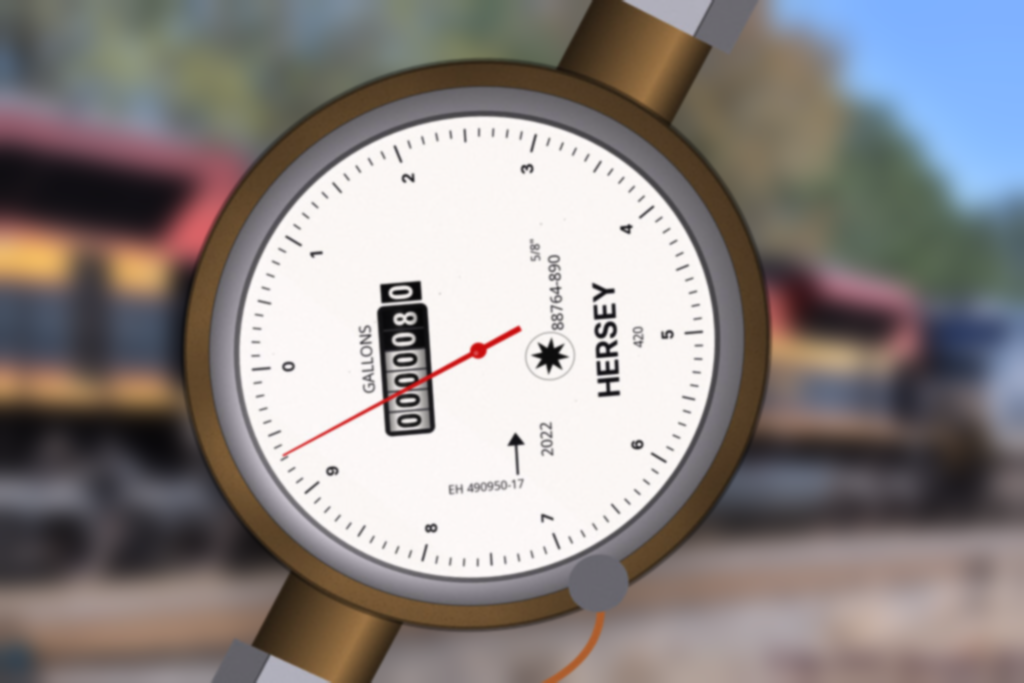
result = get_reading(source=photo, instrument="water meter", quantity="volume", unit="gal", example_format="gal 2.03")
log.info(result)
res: gal 79.3
